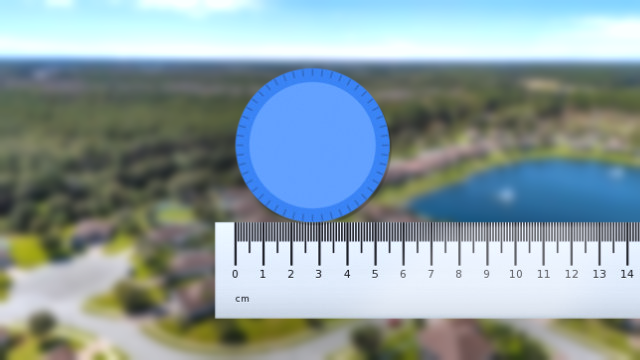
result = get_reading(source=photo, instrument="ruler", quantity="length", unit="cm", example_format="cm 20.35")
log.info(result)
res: cm 5.5
